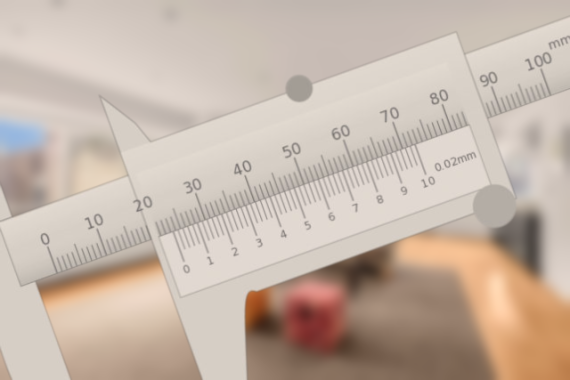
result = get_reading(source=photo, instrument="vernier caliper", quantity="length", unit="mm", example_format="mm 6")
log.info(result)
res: mm 23.5
